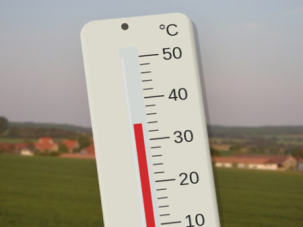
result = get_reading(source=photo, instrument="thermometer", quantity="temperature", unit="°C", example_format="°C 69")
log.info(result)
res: °C 34
